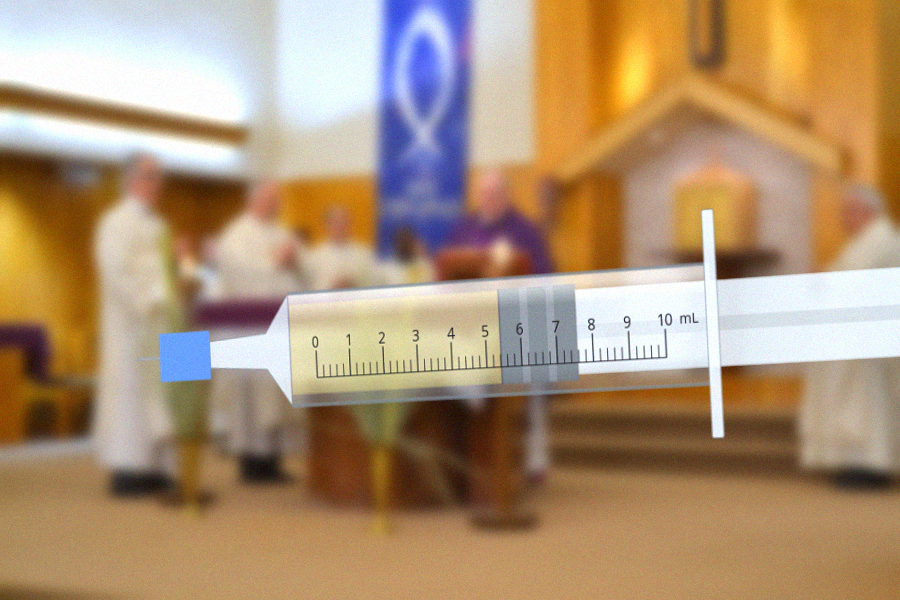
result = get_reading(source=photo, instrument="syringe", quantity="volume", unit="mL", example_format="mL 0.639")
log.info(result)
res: mL 5.4
